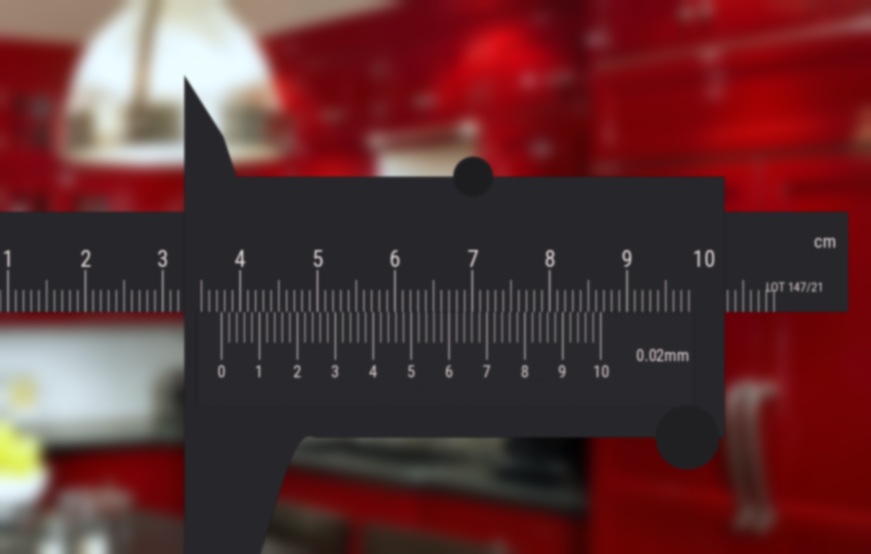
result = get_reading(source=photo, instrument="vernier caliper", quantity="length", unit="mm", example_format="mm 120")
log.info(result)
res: mm 37.6
